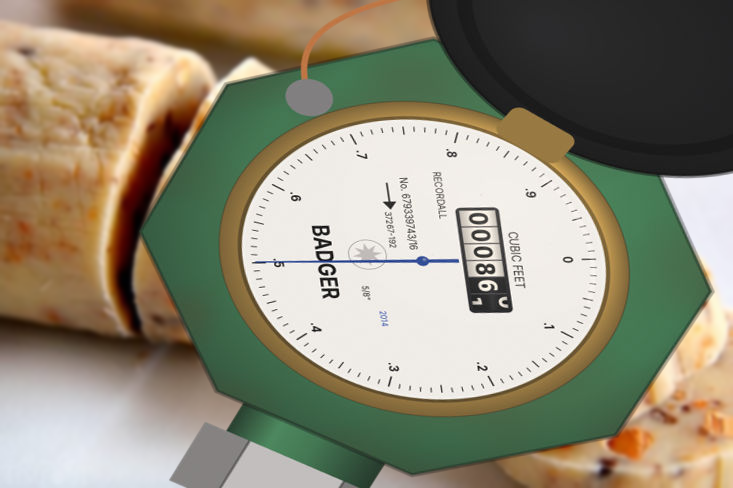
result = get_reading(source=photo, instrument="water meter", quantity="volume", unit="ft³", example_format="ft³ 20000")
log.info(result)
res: ft³ 860.50
